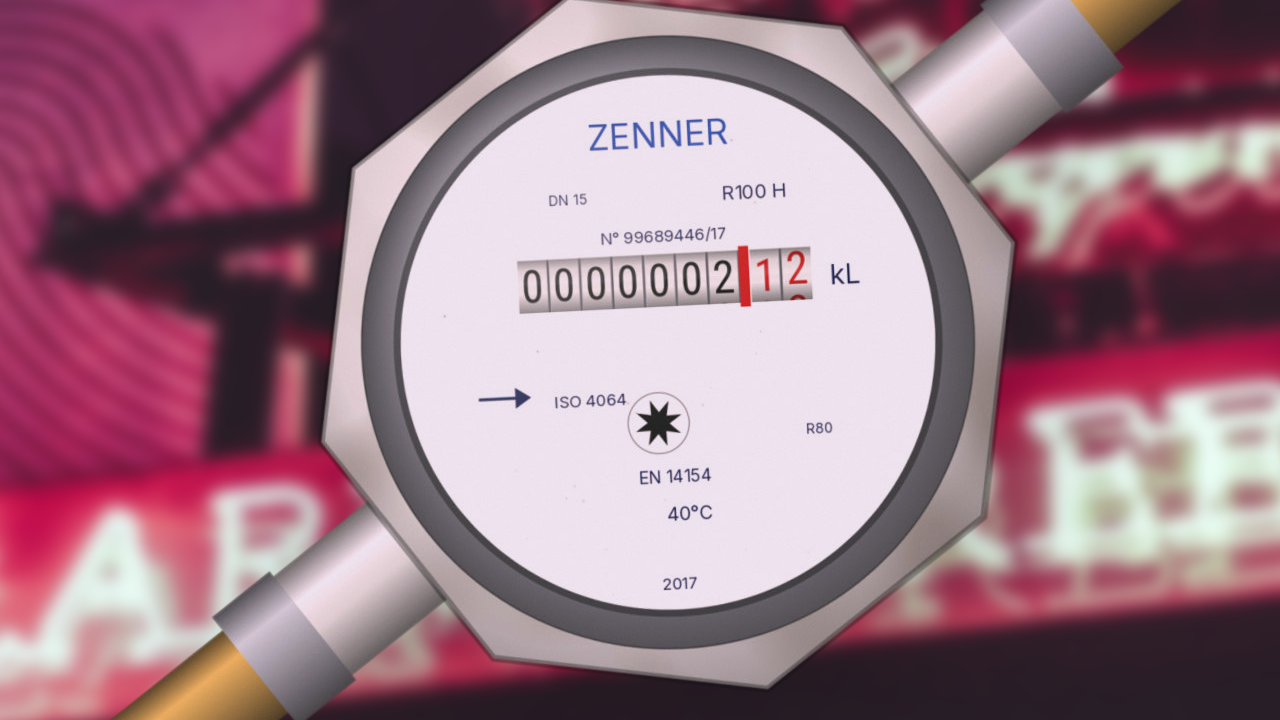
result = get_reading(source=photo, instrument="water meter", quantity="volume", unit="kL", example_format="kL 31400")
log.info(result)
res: kL 2.12
